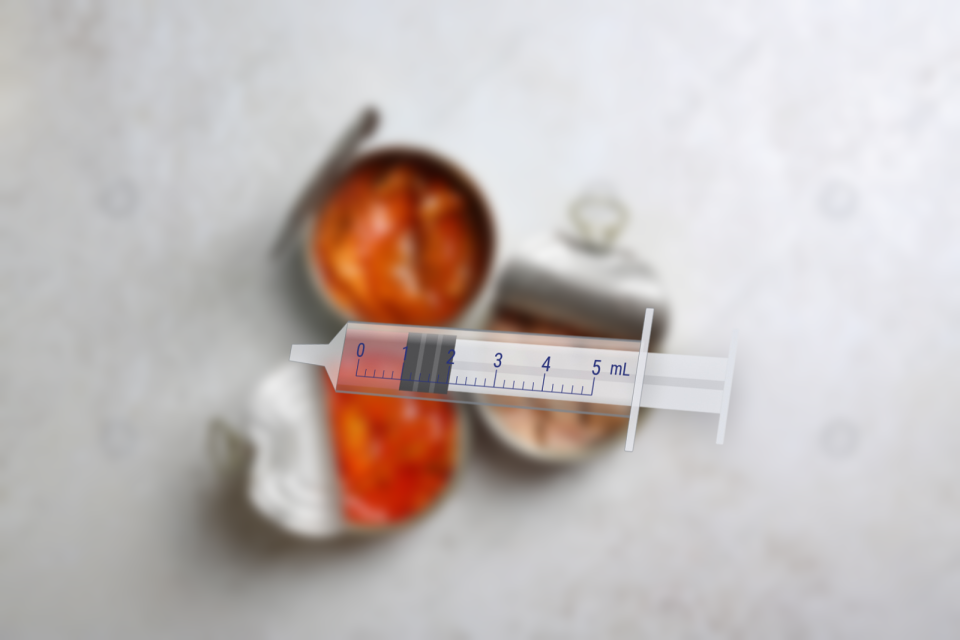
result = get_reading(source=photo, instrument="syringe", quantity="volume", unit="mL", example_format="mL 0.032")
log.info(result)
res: mL 1
